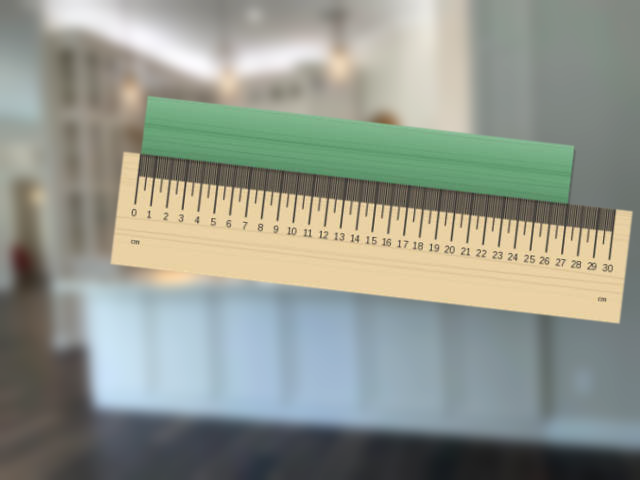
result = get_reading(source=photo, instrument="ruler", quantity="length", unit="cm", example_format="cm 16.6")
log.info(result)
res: cm 27
